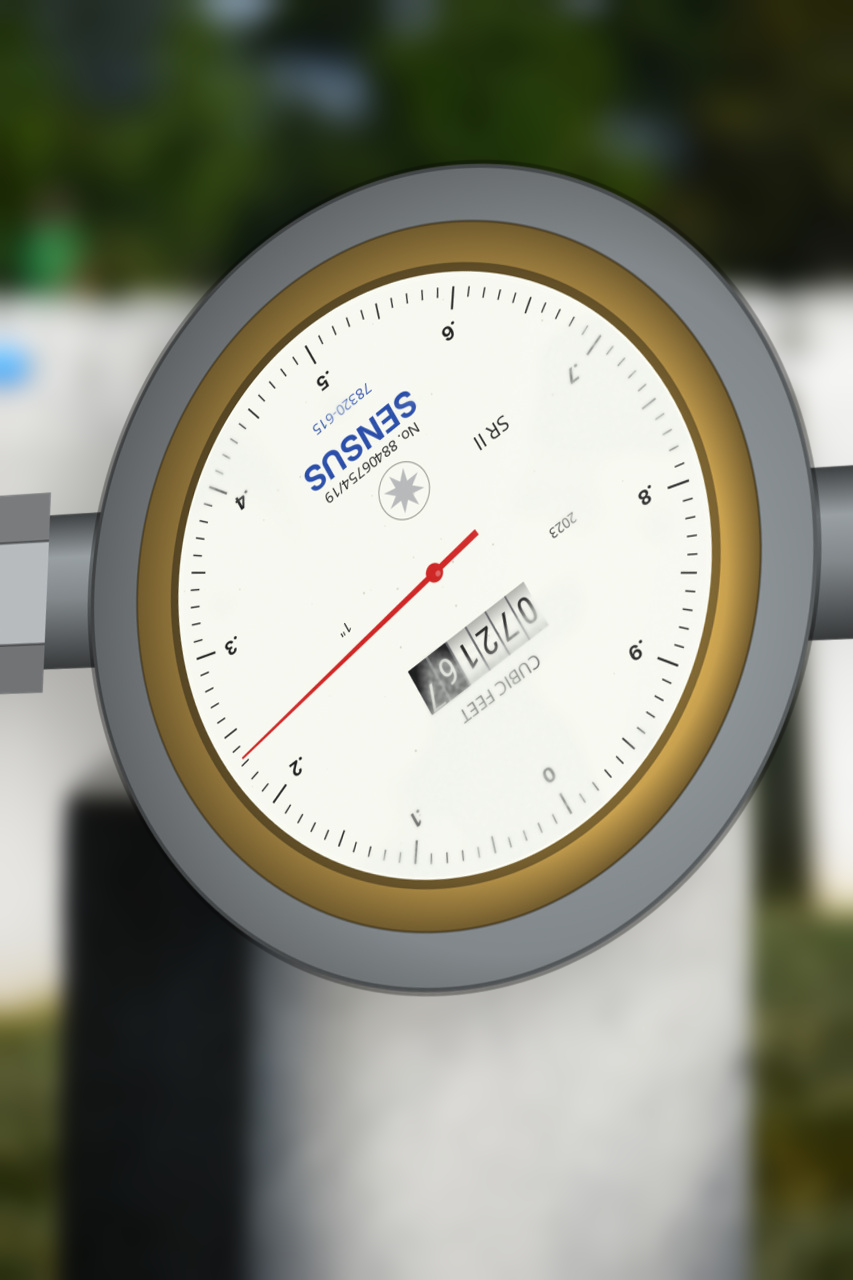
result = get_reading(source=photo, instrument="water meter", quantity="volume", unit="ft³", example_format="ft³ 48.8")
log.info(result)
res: ft³ 72167.23
